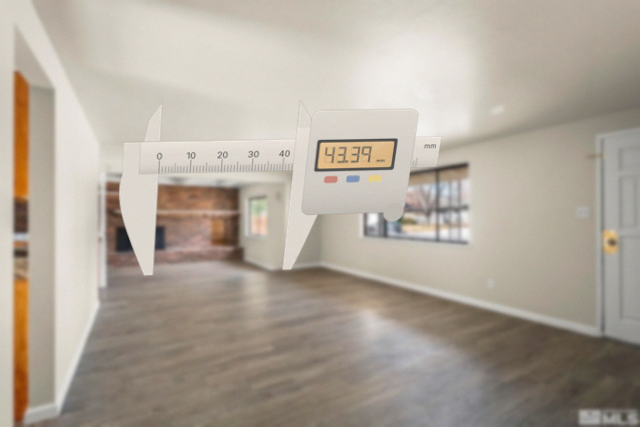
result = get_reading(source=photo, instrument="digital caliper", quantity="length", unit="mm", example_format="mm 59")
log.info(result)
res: mm 43.39
